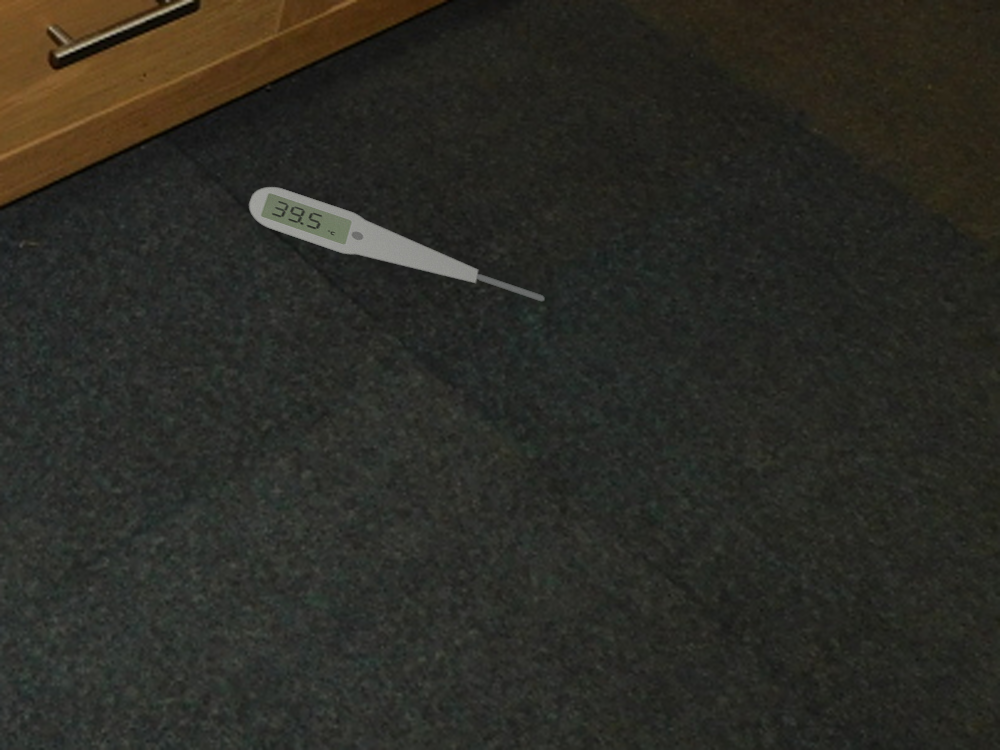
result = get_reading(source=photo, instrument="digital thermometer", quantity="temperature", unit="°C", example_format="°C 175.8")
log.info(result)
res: °C 39.5
